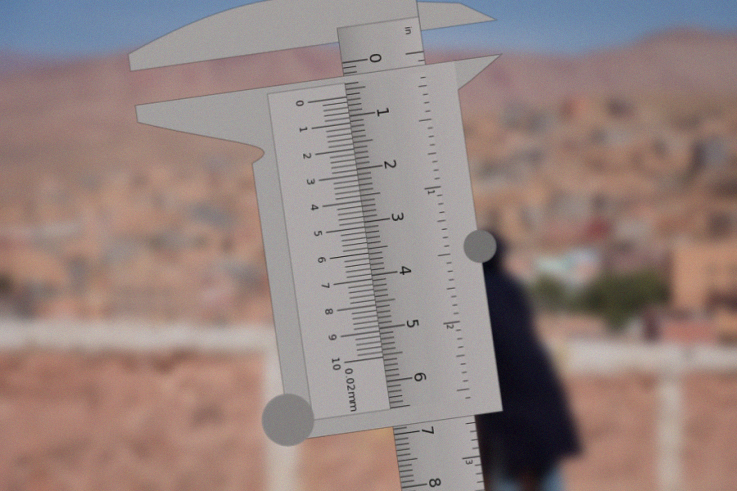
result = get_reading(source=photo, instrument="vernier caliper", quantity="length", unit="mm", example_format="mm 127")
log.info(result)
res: mm 6.4
